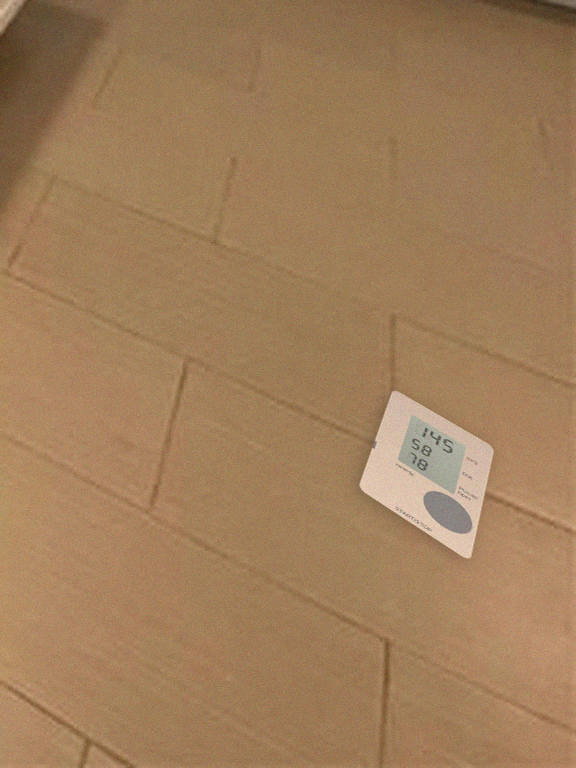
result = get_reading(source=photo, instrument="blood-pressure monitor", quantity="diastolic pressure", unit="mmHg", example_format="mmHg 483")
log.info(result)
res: mmHg 58
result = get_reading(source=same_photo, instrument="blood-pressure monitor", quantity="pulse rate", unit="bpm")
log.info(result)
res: bpm 78
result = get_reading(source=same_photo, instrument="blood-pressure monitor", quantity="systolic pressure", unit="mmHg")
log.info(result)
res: mmHg 145
